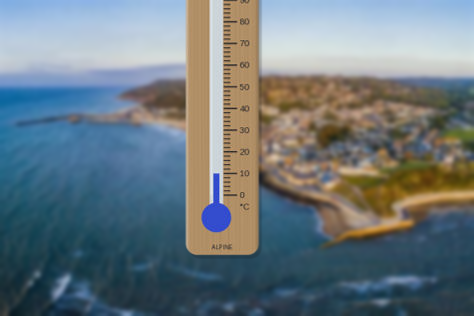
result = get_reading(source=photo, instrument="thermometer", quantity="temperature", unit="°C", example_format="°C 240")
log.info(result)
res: °C 10
